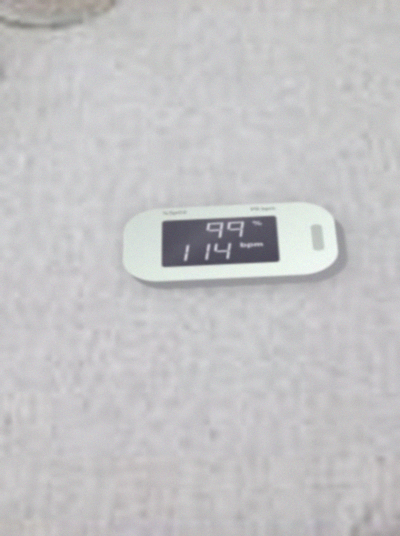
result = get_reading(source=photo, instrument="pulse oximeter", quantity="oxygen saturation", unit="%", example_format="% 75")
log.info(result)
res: % 99
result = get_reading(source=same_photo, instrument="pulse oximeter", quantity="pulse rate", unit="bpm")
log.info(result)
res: bpm 114
